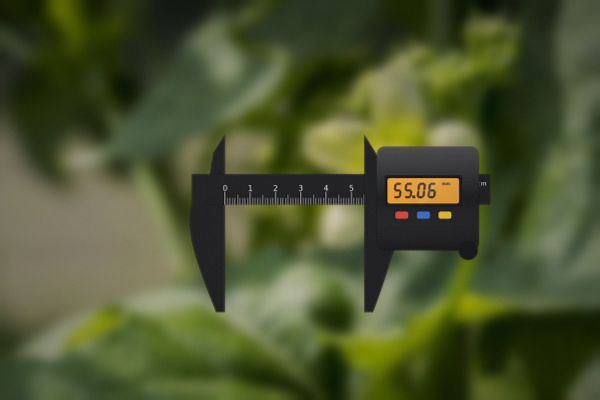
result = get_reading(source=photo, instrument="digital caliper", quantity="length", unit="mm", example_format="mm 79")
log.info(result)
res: mm 55.06
